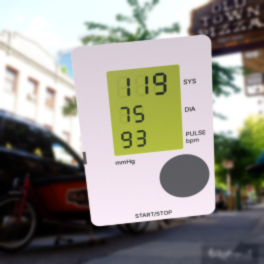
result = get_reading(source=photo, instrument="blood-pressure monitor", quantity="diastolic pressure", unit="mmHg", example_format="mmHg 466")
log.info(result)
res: mmHg 75
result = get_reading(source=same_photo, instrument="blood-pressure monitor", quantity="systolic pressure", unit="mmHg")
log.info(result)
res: mmHg 119
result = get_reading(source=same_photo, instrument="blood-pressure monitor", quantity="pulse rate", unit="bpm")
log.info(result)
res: bpm 93
